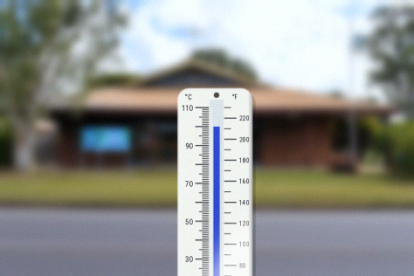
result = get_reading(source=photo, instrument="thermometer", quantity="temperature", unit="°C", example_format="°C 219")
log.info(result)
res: °C 100
